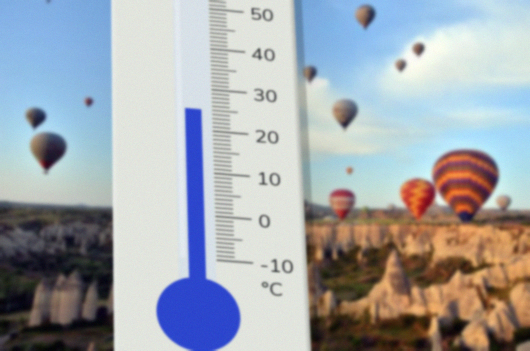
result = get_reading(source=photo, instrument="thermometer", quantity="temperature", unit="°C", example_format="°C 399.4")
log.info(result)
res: °C 25
